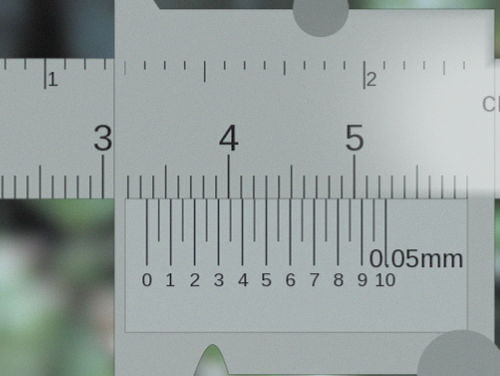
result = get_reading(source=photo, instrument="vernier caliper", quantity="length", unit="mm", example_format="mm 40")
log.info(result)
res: mm 33.5
